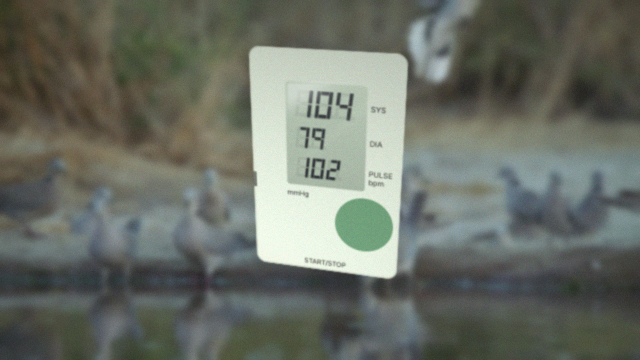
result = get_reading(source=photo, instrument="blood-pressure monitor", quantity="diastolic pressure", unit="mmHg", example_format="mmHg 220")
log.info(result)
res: mmHg 79
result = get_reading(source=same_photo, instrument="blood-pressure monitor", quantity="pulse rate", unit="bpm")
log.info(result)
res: bpm 102
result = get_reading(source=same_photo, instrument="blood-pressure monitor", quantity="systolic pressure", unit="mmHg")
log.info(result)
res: mmHg 104
